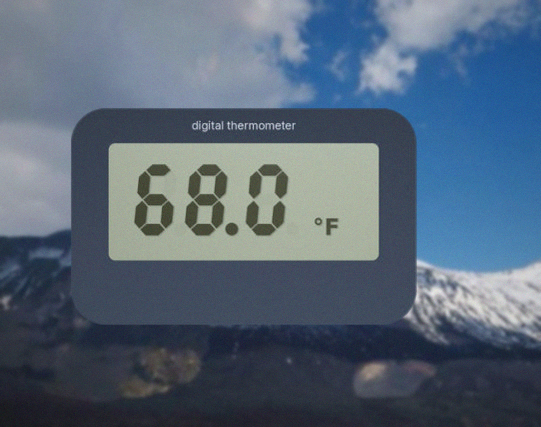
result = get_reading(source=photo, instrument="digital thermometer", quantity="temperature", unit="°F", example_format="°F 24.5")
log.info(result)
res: °F 68.0
